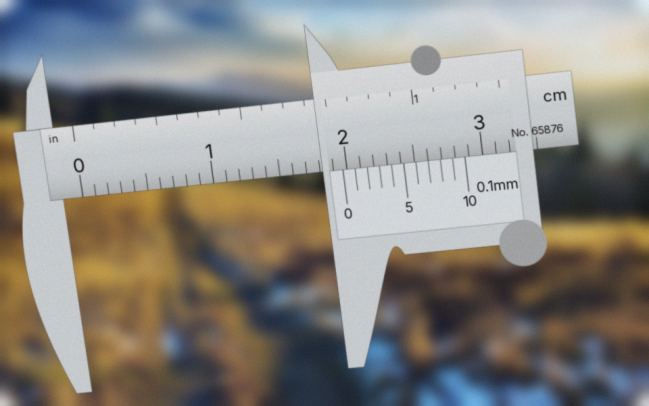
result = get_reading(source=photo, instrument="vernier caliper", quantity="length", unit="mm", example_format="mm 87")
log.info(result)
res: mm 19.7
